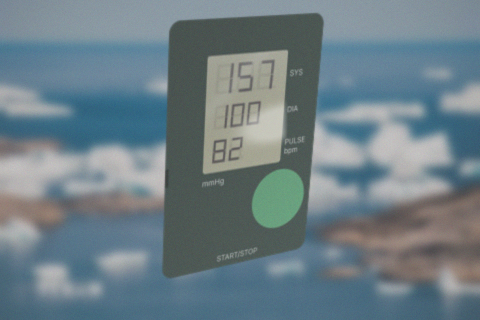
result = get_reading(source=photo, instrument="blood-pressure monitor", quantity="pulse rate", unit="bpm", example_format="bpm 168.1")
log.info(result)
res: bpm 82
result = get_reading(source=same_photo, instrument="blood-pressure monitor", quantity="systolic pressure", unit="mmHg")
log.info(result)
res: mmHg 157
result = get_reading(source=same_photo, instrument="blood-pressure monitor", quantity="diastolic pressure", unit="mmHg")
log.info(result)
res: mmHg 100
